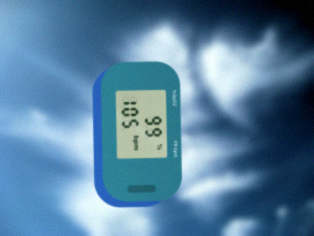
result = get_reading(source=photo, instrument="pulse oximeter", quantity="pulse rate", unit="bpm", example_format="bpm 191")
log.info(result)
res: bpm 105
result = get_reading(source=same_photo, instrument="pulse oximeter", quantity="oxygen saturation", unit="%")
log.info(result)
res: % 99
